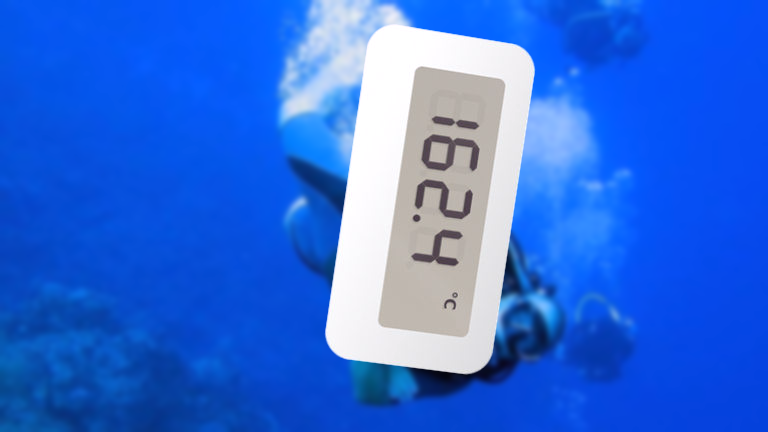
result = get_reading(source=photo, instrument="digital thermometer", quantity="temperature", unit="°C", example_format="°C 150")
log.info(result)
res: °C 162.4
